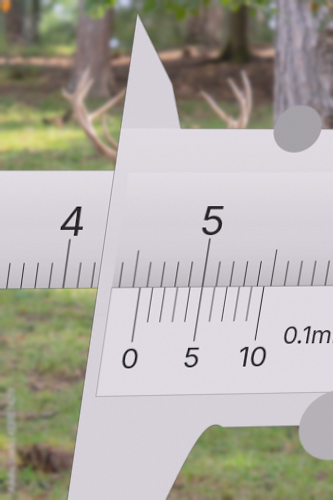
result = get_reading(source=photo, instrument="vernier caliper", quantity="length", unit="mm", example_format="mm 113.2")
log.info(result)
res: mm 45.5
